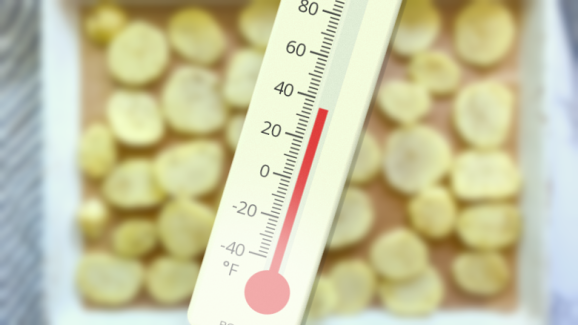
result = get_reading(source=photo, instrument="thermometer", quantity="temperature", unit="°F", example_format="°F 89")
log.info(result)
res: °F 36
